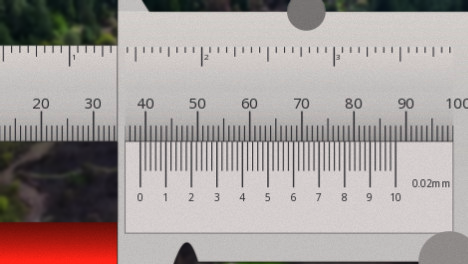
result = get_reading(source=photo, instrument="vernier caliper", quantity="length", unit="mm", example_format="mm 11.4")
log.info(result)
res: mm 39.0
